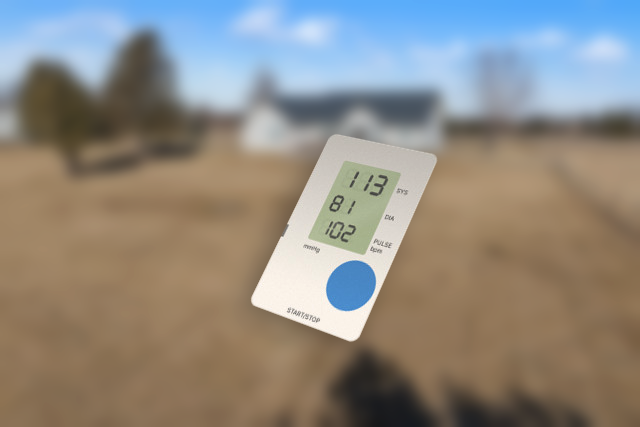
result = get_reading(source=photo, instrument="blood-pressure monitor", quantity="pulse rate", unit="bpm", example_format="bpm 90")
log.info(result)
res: bpm 102
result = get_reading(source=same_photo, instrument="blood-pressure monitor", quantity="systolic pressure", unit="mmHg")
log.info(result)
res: mmHg 113
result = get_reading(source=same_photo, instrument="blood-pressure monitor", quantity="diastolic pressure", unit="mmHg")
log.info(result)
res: mmHg 81
